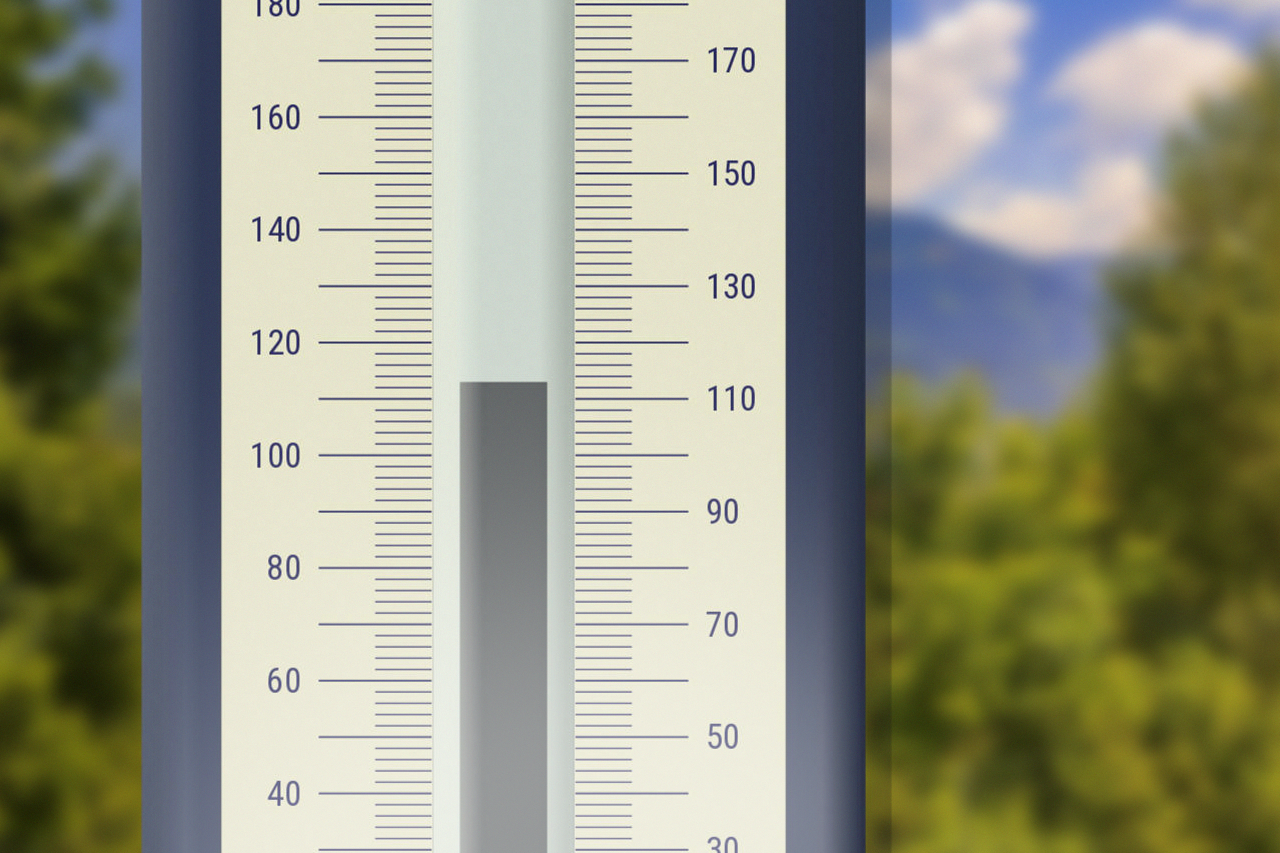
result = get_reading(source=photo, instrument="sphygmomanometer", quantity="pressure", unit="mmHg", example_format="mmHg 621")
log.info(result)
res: mmHg 113
